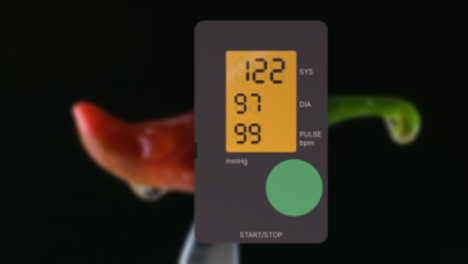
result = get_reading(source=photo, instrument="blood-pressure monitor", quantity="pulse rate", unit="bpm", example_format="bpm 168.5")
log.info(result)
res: bpm 99
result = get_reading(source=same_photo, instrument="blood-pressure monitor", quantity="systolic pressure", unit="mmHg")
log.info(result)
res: mmHg 122
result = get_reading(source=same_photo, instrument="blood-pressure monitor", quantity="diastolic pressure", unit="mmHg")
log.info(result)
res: mmHg 97
